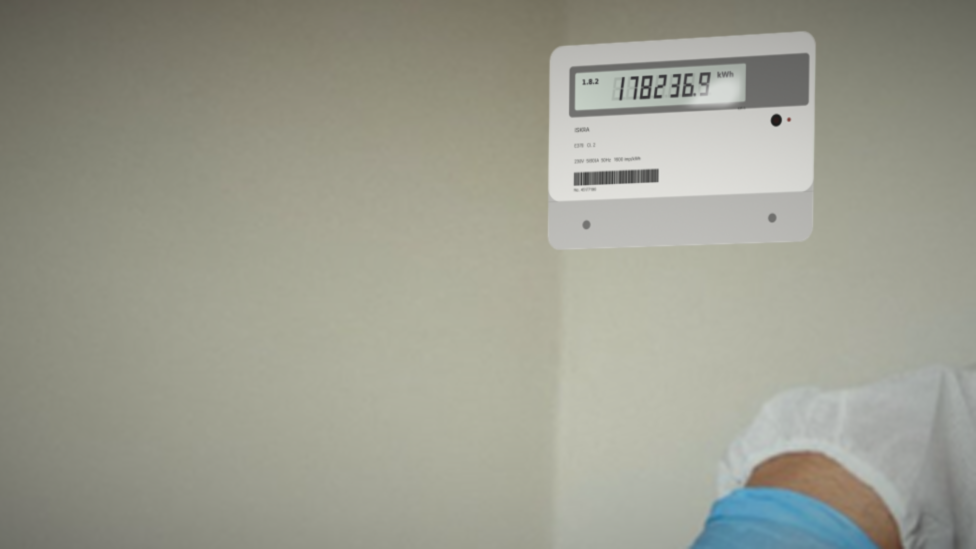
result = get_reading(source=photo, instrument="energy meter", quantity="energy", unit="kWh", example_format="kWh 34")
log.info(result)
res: kWh 178236.9
